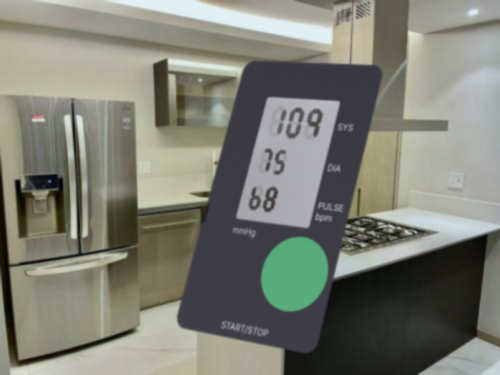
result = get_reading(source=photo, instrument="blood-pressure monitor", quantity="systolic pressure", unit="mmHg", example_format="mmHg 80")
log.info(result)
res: mmHg 109
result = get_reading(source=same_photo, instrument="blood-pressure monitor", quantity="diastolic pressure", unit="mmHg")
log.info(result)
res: mmHg 75
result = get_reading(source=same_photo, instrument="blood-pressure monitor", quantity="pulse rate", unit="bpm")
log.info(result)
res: bpm 68
